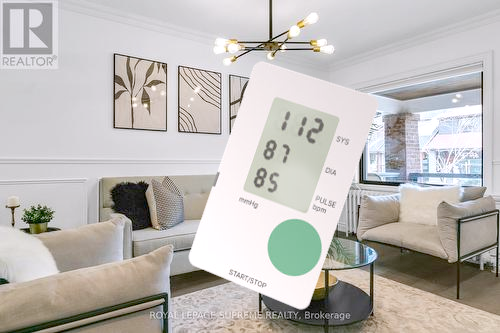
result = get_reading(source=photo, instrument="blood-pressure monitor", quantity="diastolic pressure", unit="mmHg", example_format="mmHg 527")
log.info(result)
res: mmHg 87
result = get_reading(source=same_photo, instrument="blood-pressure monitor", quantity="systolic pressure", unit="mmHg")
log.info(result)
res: mmHg 112
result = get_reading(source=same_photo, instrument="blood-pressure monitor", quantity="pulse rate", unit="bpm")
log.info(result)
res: bpm 85
